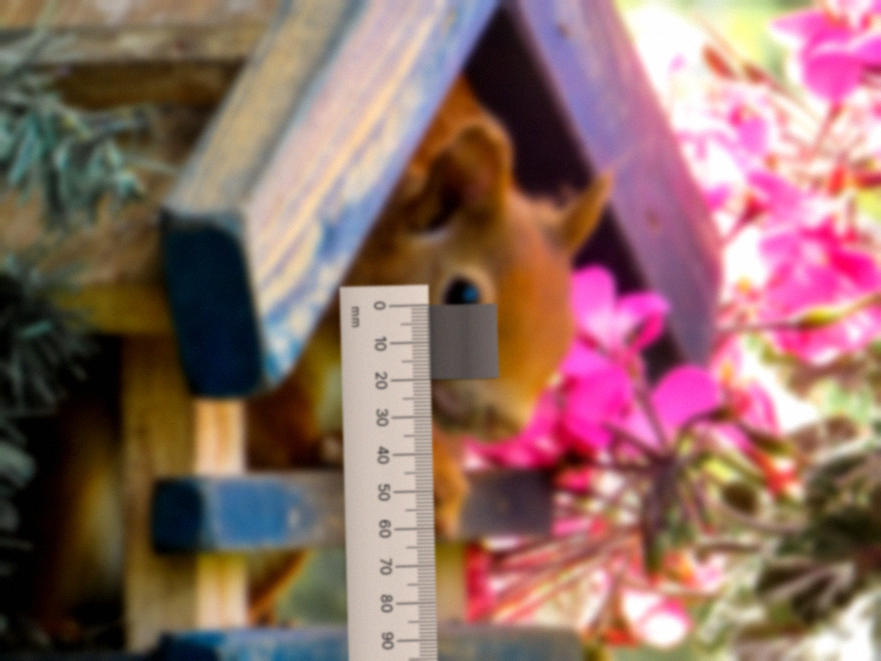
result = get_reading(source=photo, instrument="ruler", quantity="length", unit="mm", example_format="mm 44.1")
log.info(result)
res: mm 20
